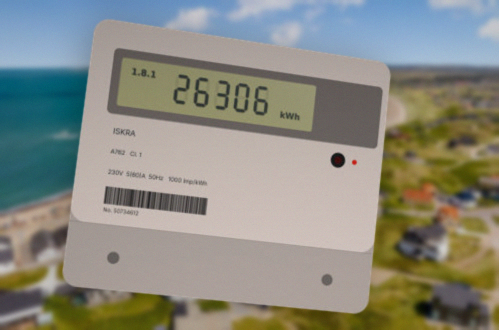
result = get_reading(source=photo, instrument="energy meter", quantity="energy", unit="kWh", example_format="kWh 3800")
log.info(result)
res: kWh 26306
